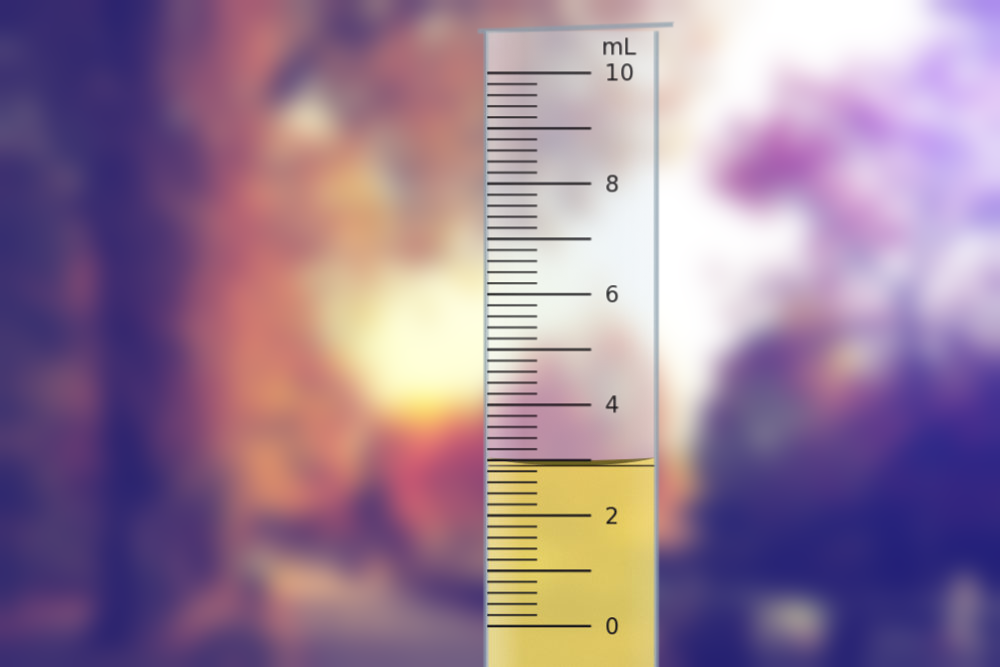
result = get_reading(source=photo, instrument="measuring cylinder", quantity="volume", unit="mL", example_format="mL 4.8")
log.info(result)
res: mL 2.9
